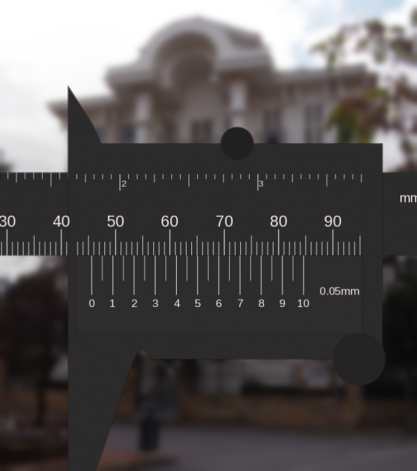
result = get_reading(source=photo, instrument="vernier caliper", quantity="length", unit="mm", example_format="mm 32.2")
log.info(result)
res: mm 45.6
